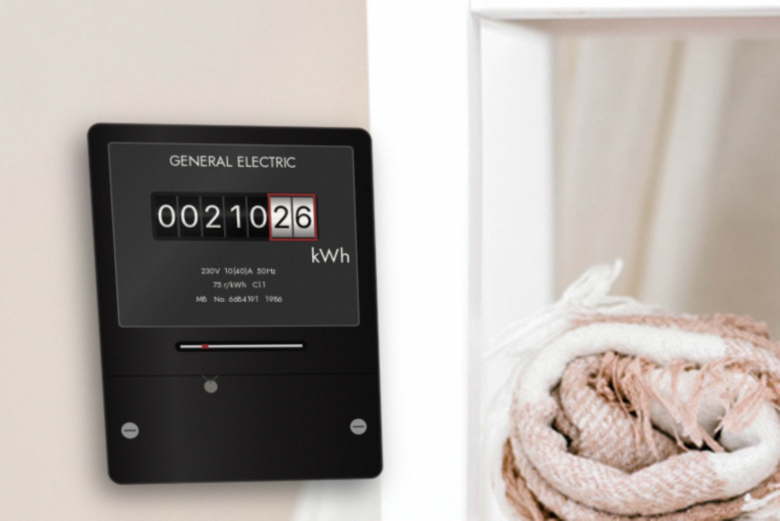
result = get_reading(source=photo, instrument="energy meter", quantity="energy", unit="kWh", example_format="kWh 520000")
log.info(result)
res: kWh 210.26
